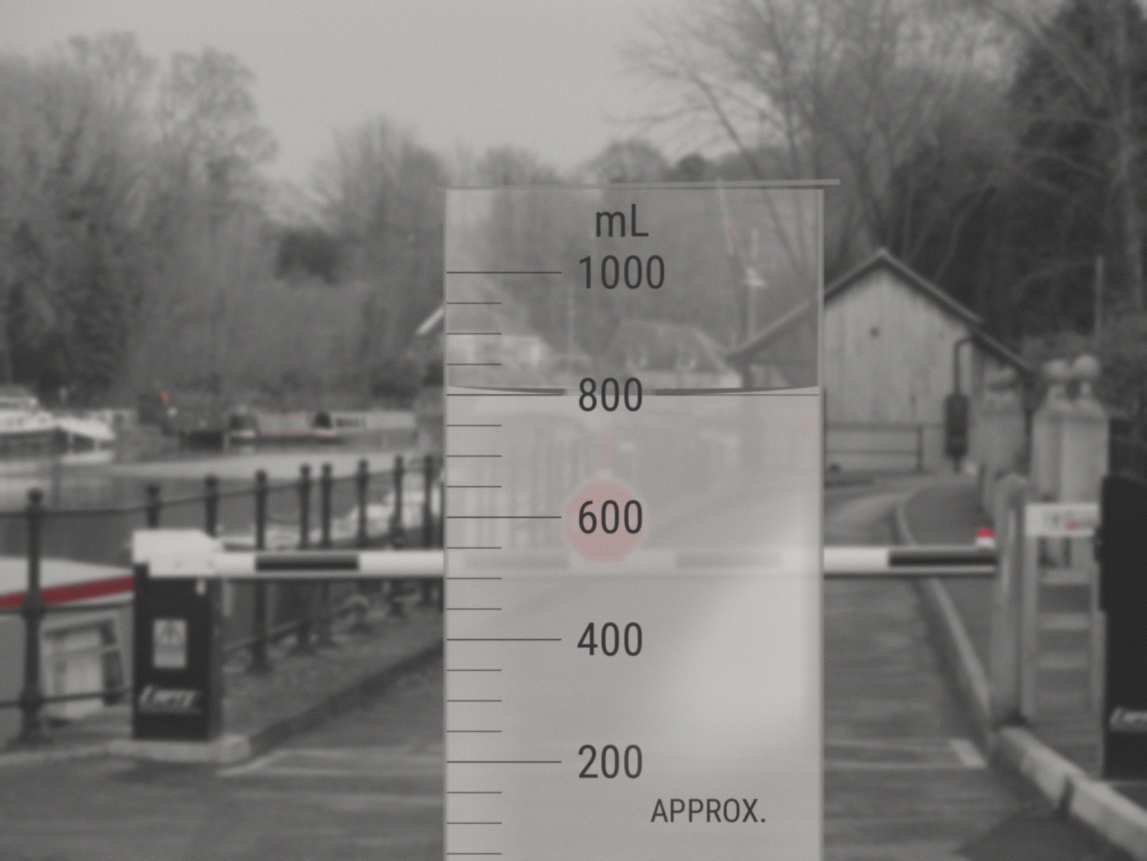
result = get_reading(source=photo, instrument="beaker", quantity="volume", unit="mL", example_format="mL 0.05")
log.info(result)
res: mL 800
